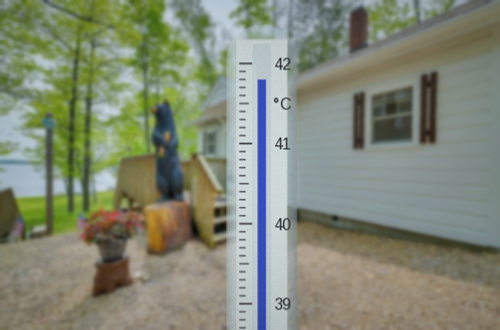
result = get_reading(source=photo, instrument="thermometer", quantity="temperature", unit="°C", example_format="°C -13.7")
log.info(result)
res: °C 41.8
